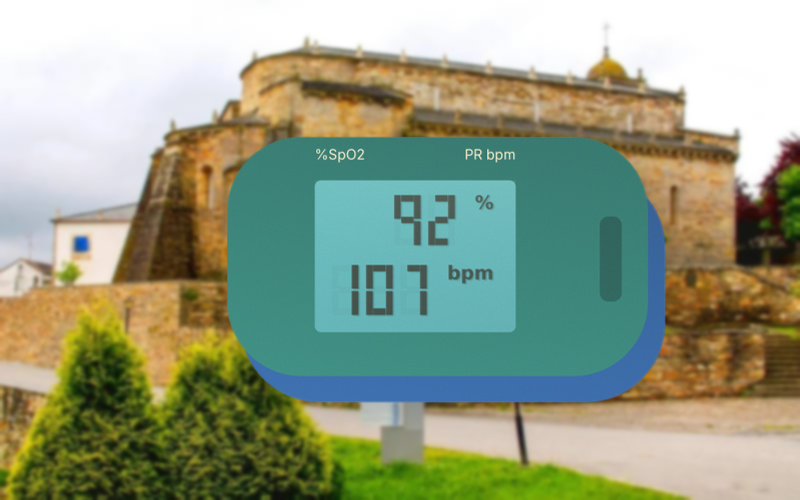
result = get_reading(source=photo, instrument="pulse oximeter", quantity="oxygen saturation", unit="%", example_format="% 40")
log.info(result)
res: % 92
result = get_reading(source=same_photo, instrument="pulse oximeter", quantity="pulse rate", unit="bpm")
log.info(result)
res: bpm 107
